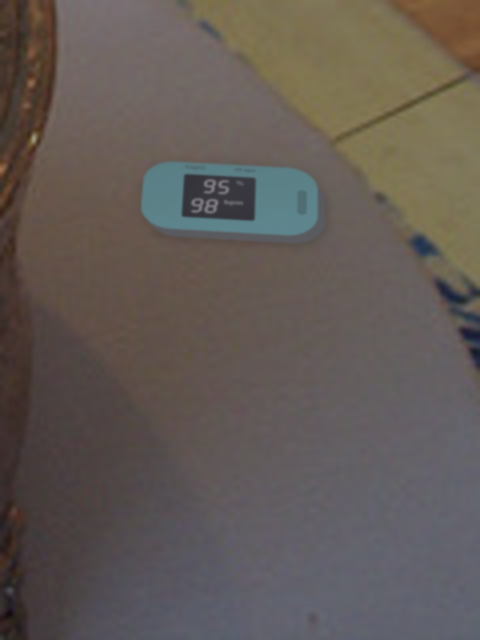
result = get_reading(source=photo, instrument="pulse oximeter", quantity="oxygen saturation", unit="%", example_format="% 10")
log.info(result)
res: % 95
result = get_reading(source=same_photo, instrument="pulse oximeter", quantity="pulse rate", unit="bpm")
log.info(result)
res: bpm 98
